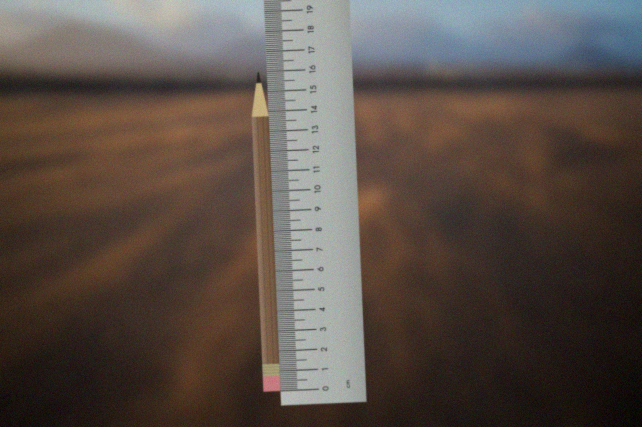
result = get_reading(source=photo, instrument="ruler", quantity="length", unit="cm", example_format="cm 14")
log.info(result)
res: cm 16
